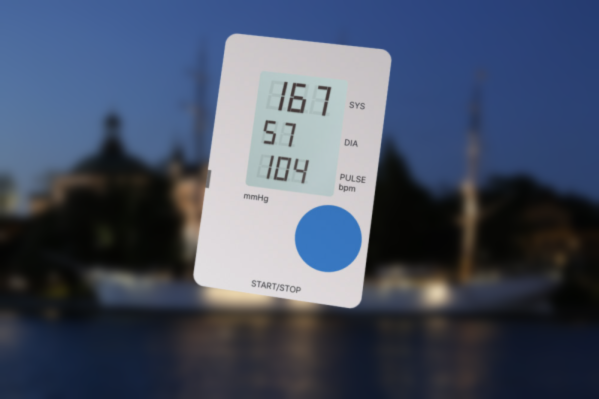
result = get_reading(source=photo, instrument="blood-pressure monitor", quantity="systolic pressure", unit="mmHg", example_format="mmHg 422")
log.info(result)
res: mmHg 167
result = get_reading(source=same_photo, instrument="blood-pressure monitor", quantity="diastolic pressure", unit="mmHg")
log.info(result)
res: mmHg 57
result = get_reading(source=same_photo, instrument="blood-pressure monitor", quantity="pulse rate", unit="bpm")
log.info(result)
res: bpm 104
